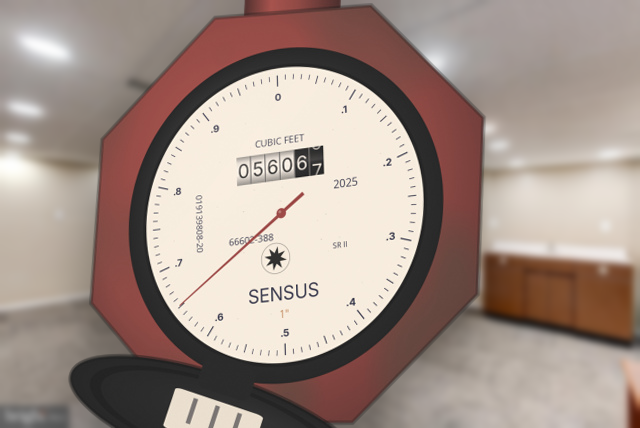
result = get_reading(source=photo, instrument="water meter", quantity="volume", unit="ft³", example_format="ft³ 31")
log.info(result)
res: ft³ 56066.65
